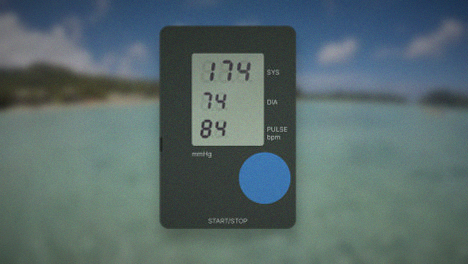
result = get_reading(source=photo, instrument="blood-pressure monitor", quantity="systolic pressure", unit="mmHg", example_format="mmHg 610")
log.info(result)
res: mmHg 174
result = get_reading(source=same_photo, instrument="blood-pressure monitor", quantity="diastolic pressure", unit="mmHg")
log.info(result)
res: mmHg 74
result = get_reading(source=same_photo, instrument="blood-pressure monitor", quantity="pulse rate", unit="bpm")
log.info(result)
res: bpm 84
